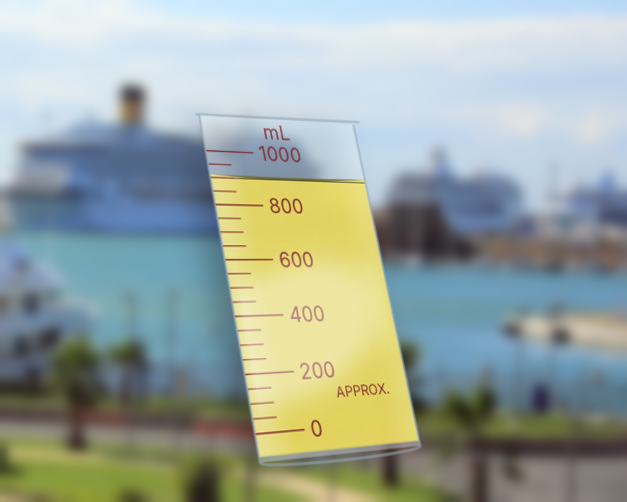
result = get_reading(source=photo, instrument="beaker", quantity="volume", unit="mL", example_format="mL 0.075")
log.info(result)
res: mL 900
